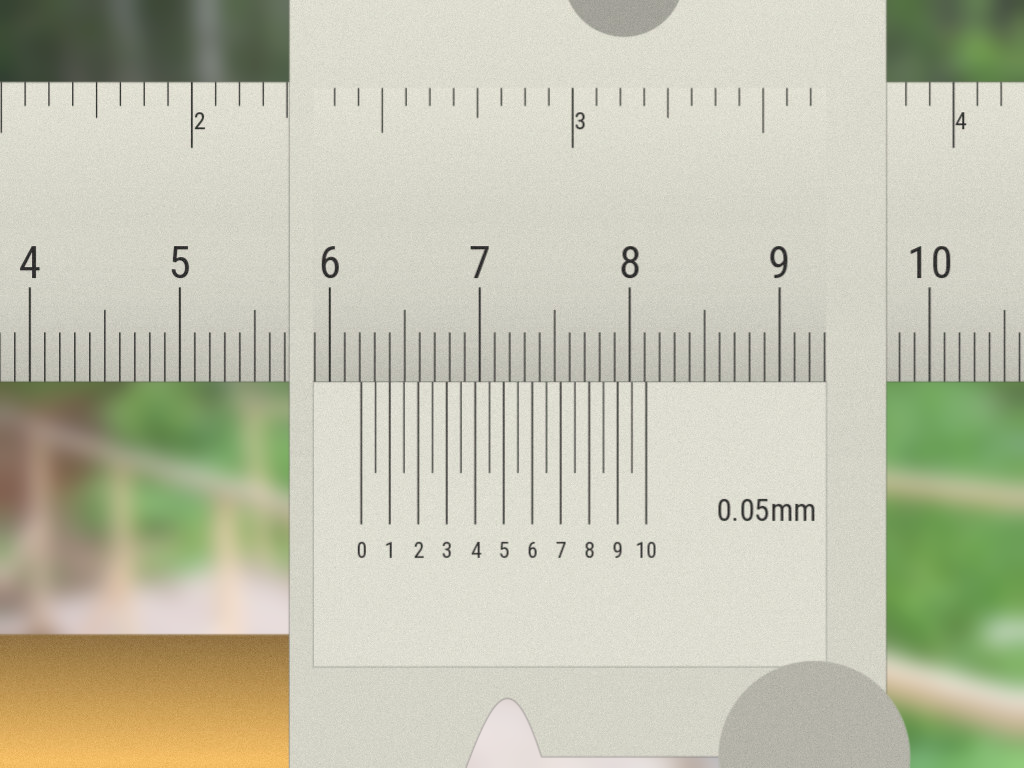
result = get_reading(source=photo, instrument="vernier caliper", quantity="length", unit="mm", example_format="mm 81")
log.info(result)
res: mm 62.1
